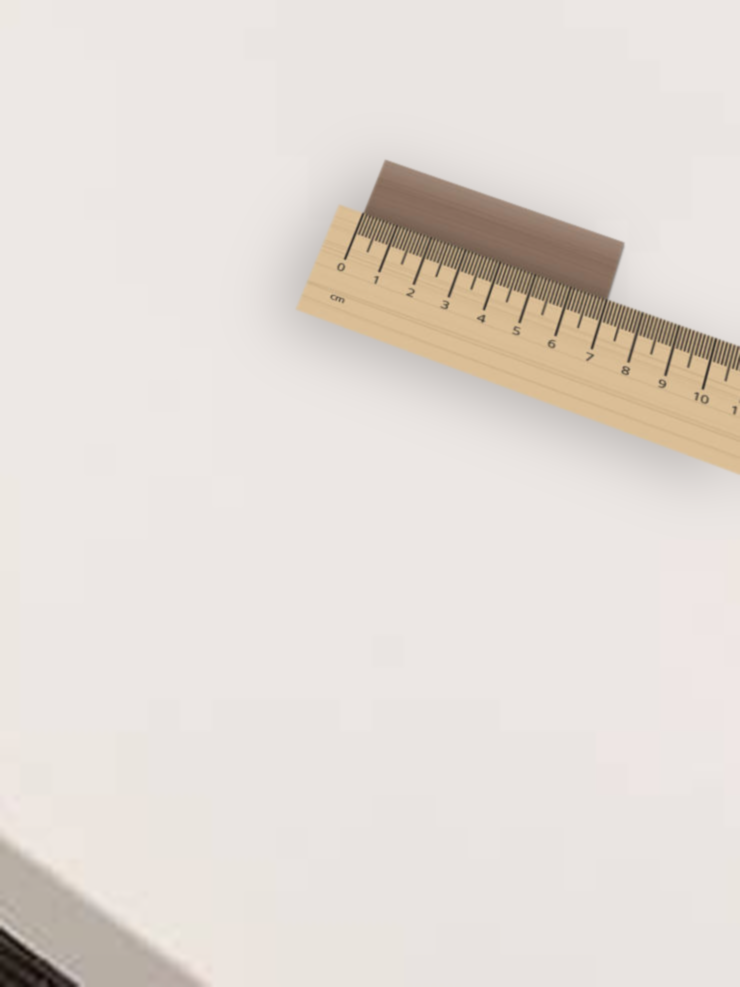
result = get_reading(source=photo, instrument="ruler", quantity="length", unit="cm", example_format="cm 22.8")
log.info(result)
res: cm 7
